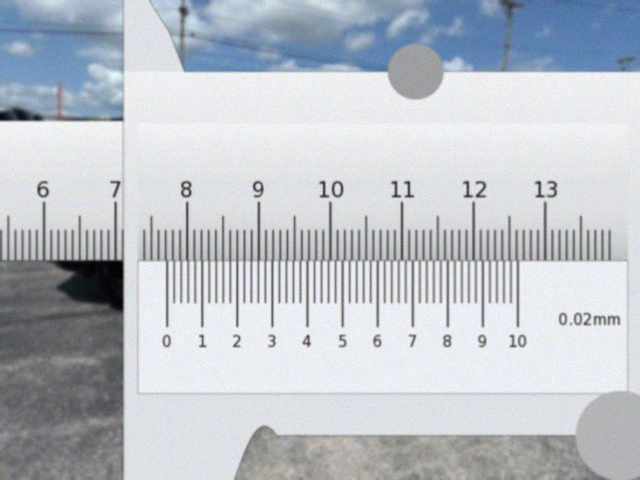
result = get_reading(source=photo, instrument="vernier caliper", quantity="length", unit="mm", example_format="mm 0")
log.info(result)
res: mm 77.2
